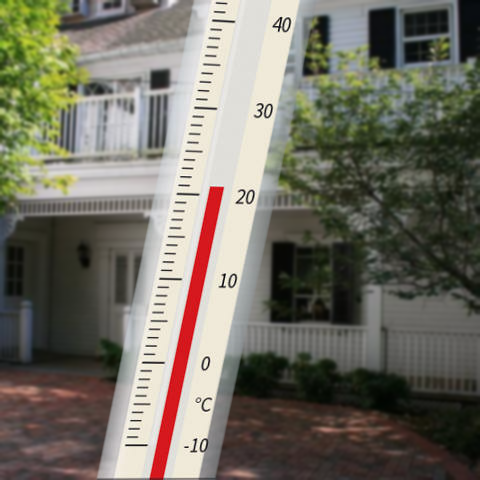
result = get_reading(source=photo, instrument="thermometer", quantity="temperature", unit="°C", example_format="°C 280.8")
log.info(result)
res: °C 21
